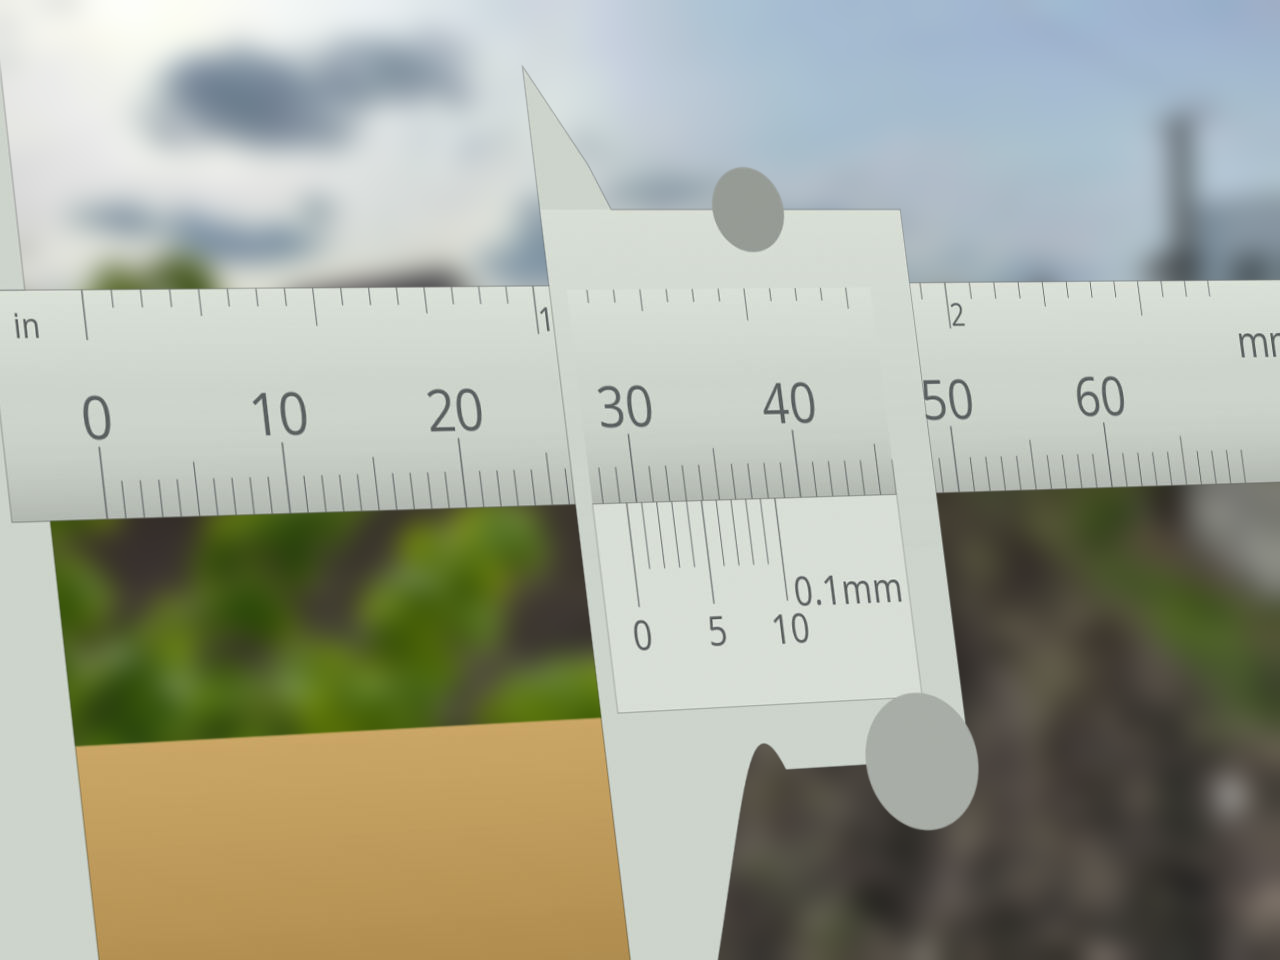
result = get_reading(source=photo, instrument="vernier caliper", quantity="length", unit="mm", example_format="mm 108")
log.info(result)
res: mm 29.4
